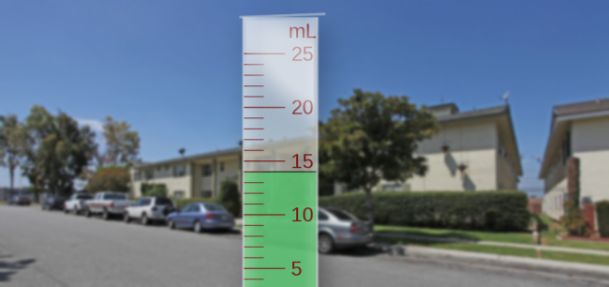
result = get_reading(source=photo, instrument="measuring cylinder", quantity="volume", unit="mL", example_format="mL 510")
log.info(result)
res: mL 14
